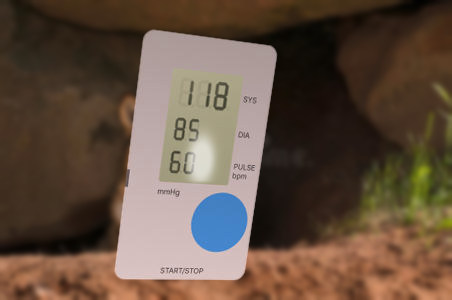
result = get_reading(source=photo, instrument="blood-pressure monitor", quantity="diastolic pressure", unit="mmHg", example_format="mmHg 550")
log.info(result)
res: mmHg 85
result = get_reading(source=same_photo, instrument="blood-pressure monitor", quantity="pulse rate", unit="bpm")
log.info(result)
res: bpm 60
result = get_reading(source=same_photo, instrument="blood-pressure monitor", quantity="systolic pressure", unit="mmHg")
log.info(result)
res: mmHg 118
